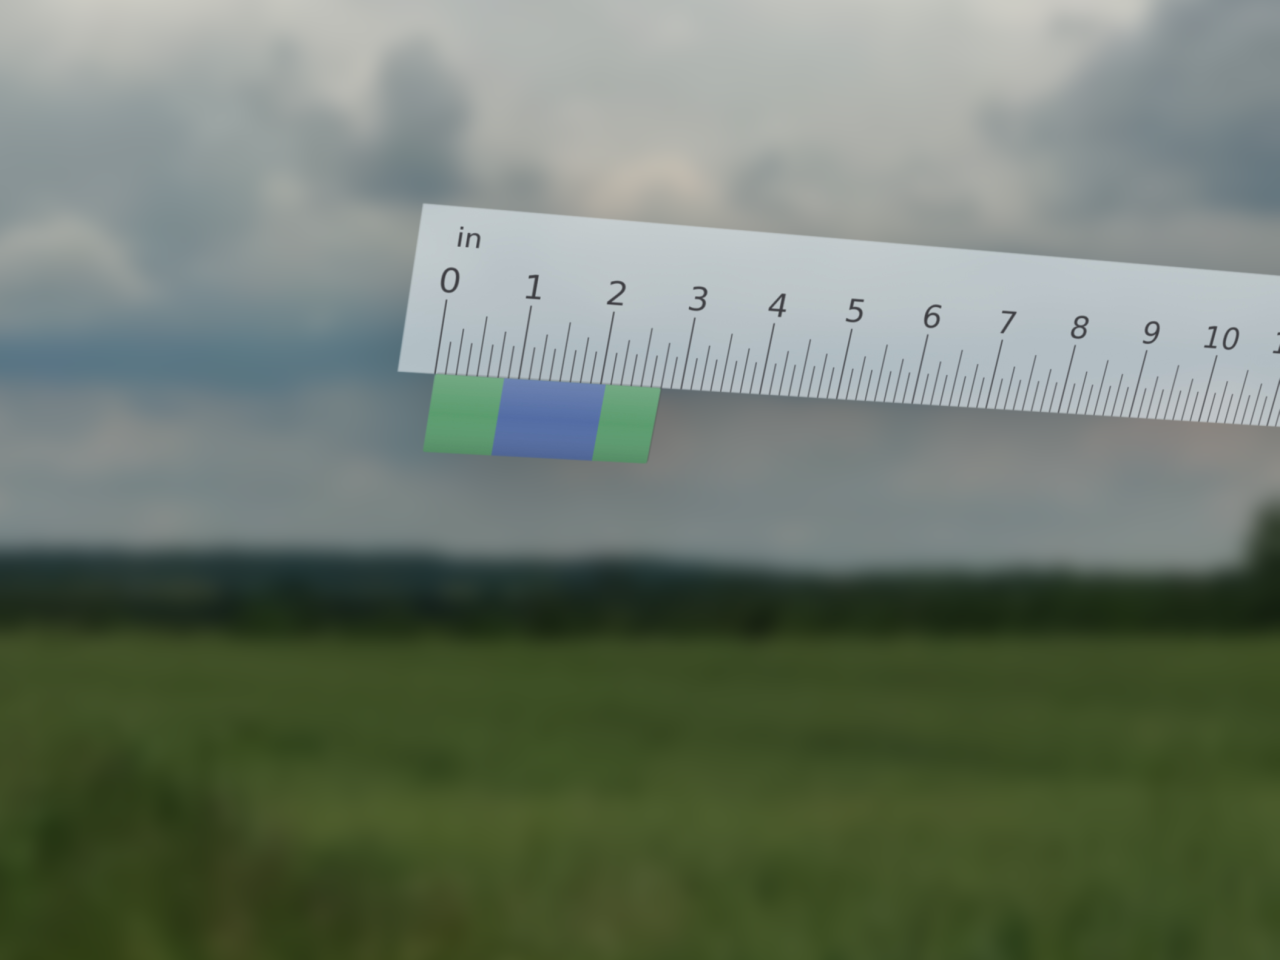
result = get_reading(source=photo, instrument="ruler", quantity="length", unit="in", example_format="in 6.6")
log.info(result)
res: in 2.75
